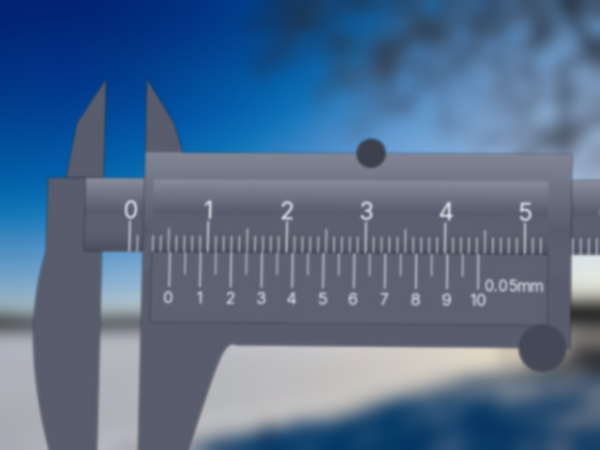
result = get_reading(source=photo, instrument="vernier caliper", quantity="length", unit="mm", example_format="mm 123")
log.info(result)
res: mm 5.2
